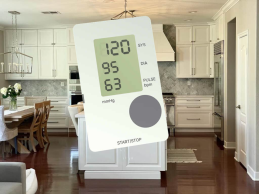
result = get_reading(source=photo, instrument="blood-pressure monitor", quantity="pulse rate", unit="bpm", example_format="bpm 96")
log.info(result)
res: bpm 63
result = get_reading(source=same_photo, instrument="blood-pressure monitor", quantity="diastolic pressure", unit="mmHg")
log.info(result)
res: mmHg 95
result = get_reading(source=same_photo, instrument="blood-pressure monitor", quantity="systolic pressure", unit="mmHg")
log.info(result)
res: mmHg 120
